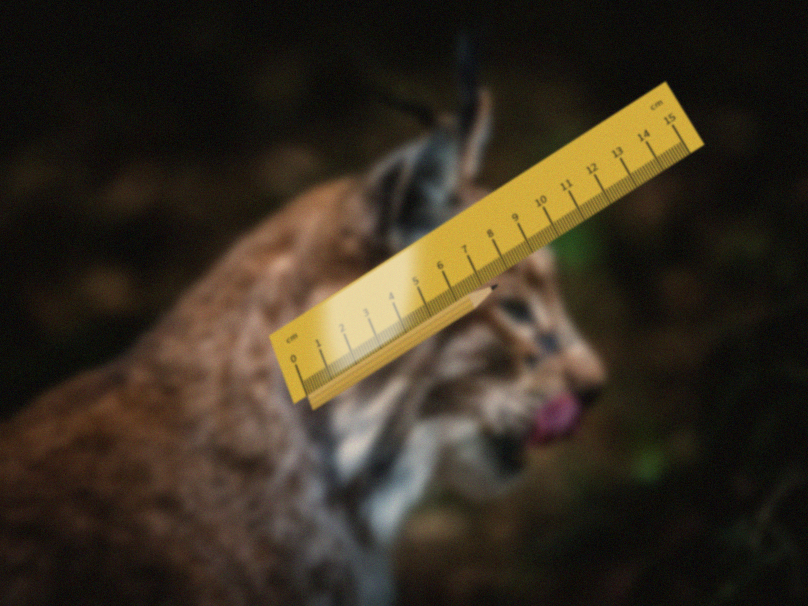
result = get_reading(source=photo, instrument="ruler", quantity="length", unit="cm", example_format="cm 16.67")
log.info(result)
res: cm 7.5
